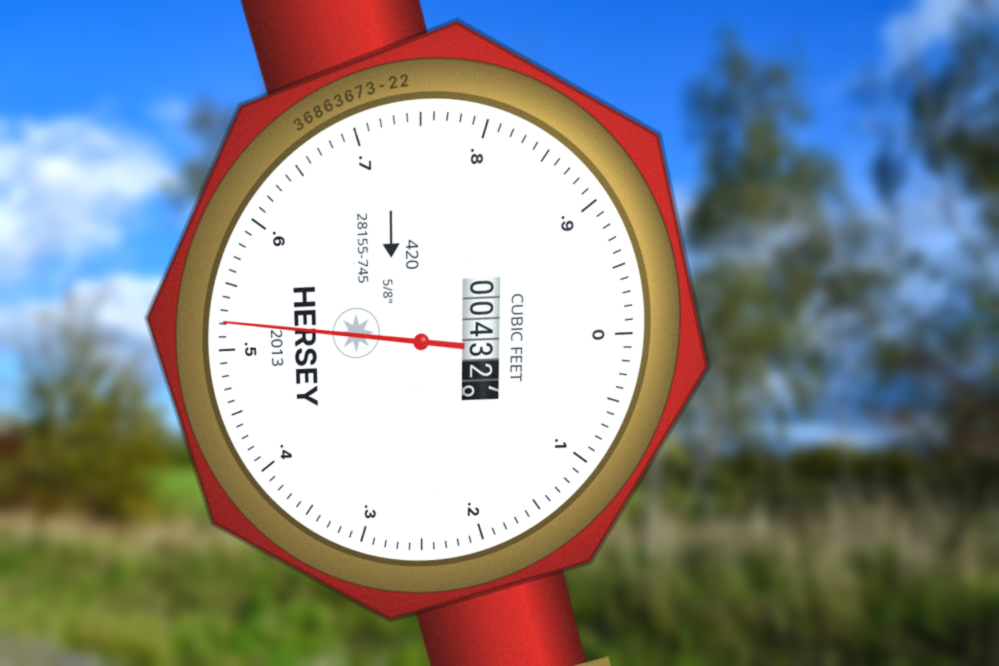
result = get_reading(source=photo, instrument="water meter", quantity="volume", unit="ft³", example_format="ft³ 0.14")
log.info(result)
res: ft³ 4327.52
